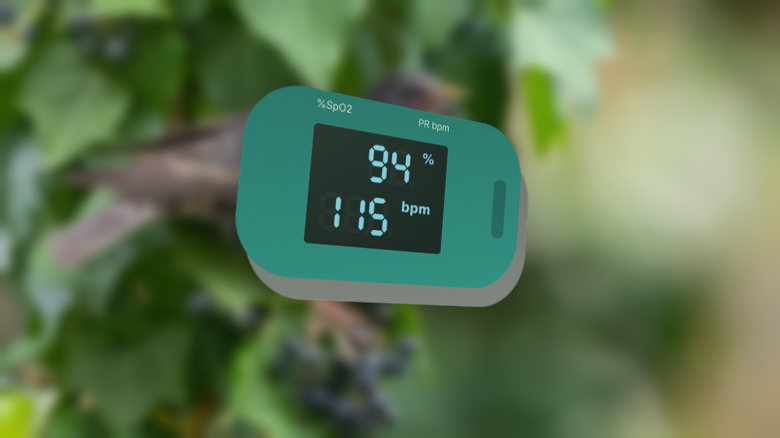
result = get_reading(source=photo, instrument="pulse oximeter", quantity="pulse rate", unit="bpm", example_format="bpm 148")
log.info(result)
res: bpm 115
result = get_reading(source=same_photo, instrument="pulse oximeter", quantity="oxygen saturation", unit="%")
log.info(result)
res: % 94
